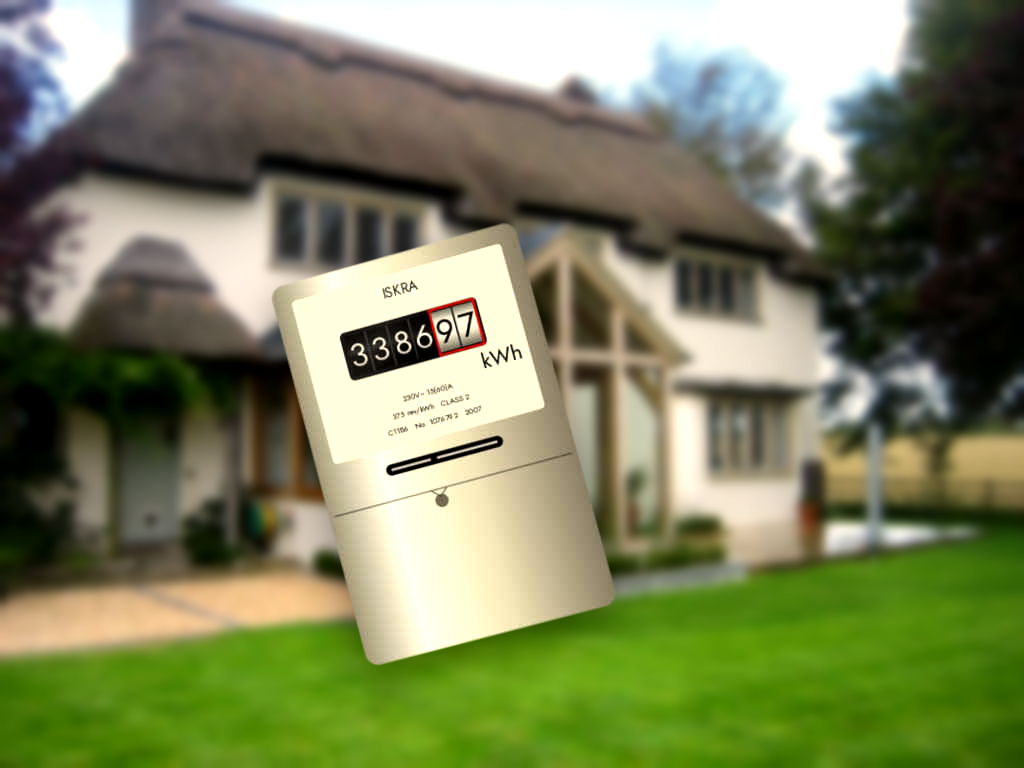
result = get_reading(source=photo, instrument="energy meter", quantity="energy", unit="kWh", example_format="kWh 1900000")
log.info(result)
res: kWh 3386.97
